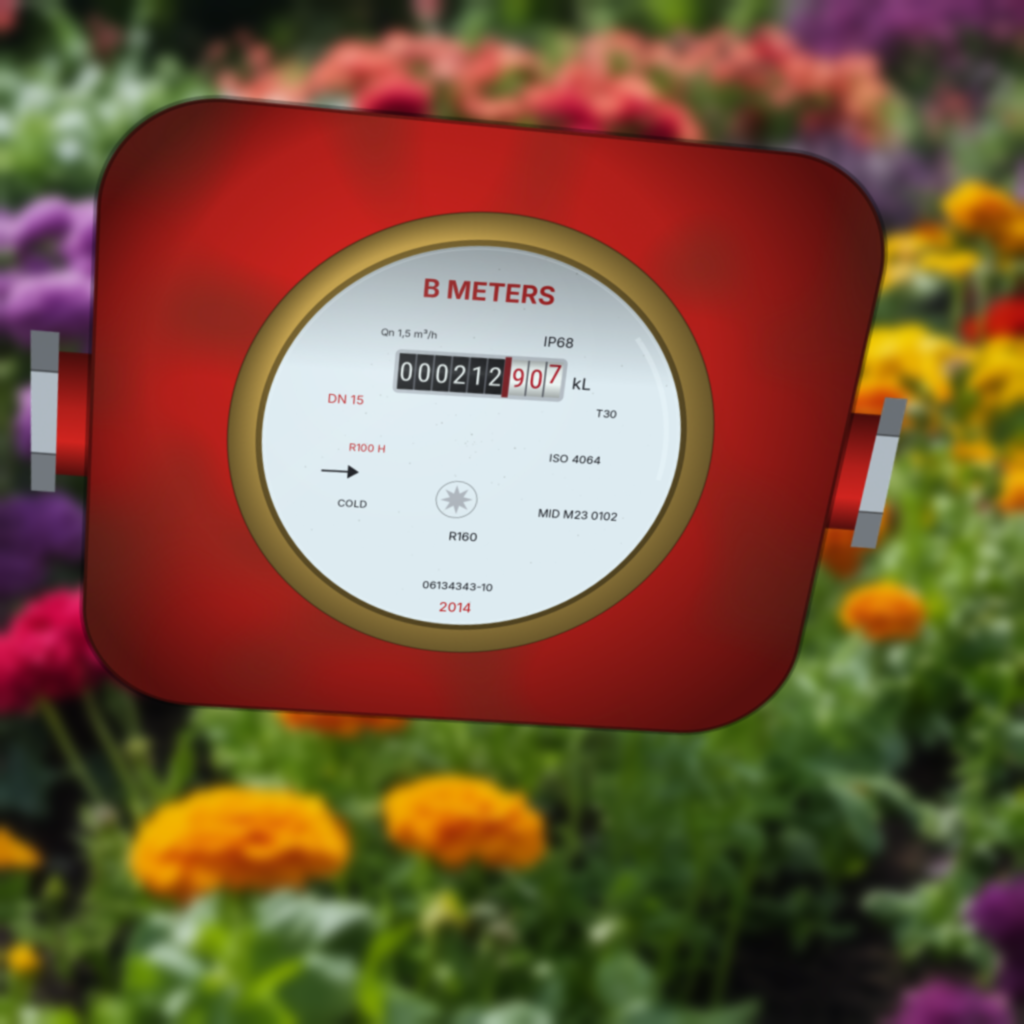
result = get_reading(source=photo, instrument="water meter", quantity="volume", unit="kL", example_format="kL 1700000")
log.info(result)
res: kL 212.907
